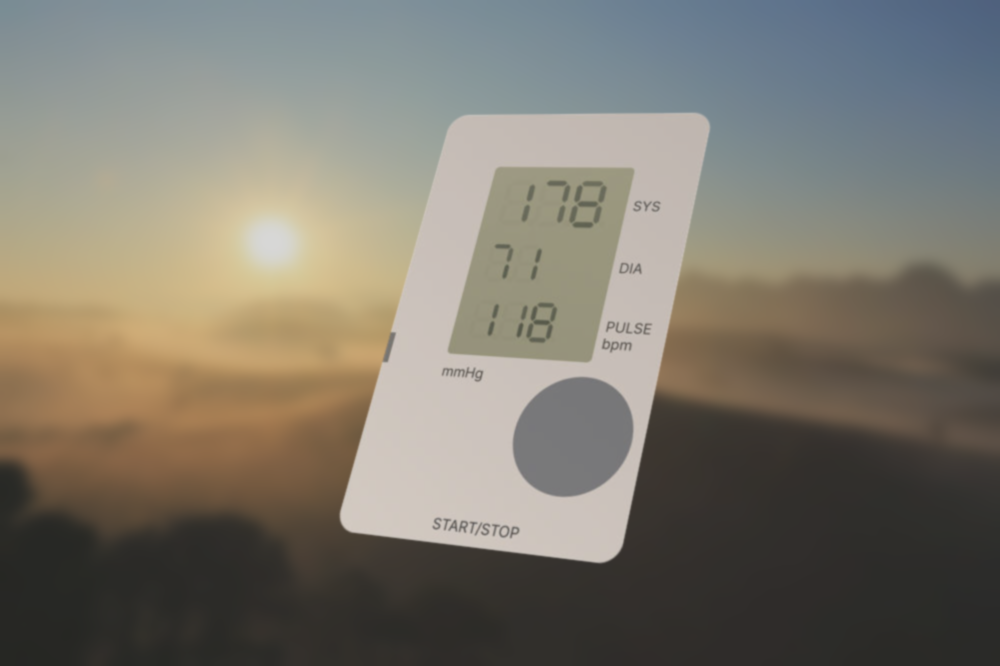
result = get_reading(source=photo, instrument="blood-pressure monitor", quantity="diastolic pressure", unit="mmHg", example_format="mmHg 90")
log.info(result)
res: mmHg 71
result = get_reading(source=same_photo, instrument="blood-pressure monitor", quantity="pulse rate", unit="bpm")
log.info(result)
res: bpm 118
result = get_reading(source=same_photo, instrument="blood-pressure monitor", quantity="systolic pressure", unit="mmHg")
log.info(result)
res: mmHg 178
